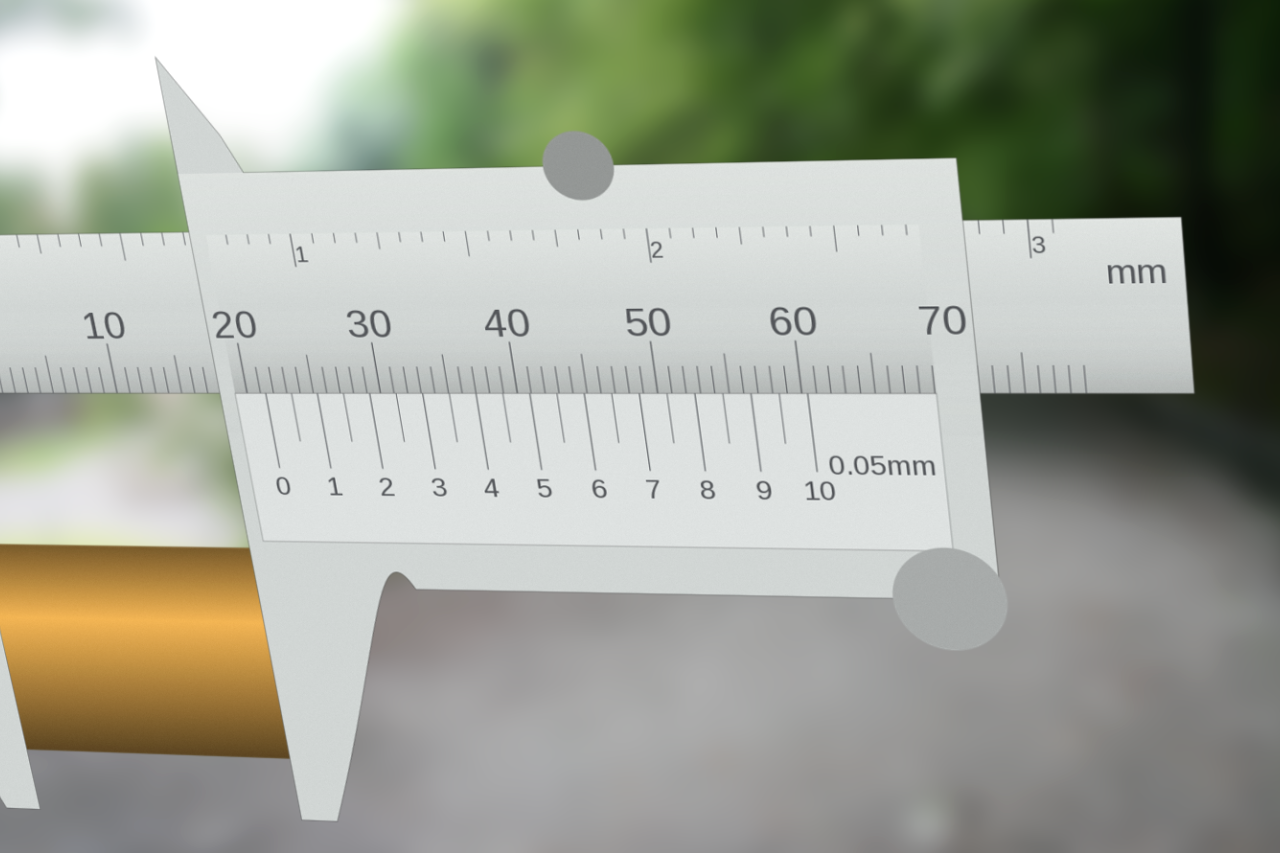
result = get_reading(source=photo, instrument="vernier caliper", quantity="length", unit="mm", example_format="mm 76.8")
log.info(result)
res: mm 21.4
